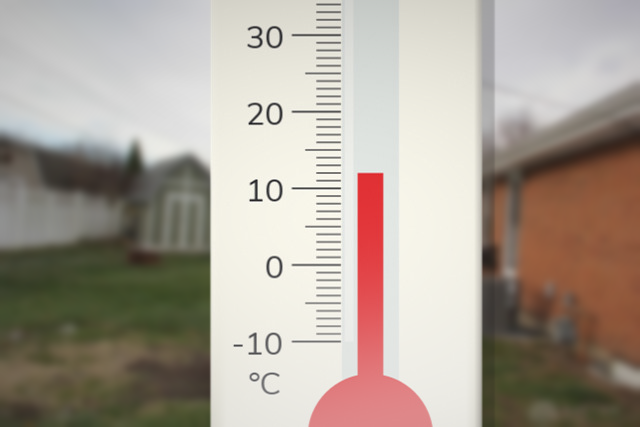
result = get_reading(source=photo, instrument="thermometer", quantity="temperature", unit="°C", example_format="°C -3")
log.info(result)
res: °C 12
